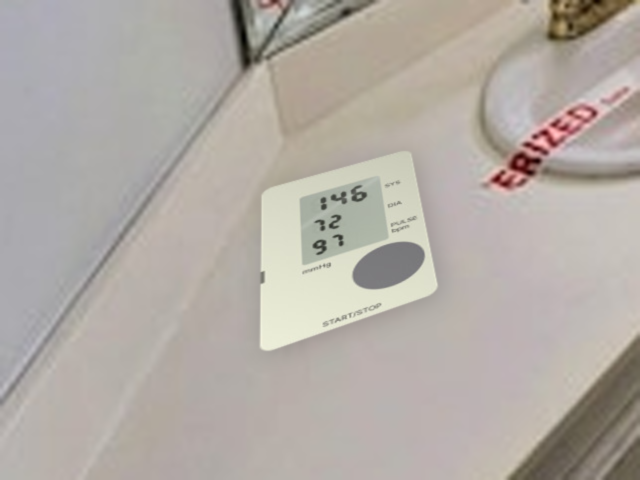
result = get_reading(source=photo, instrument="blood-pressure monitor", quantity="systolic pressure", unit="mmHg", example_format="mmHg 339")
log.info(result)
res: mmHg 146
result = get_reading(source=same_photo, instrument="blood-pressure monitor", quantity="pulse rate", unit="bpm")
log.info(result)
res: bpm 97
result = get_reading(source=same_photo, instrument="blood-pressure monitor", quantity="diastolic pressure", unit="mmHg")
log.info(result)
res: mmHg 72
